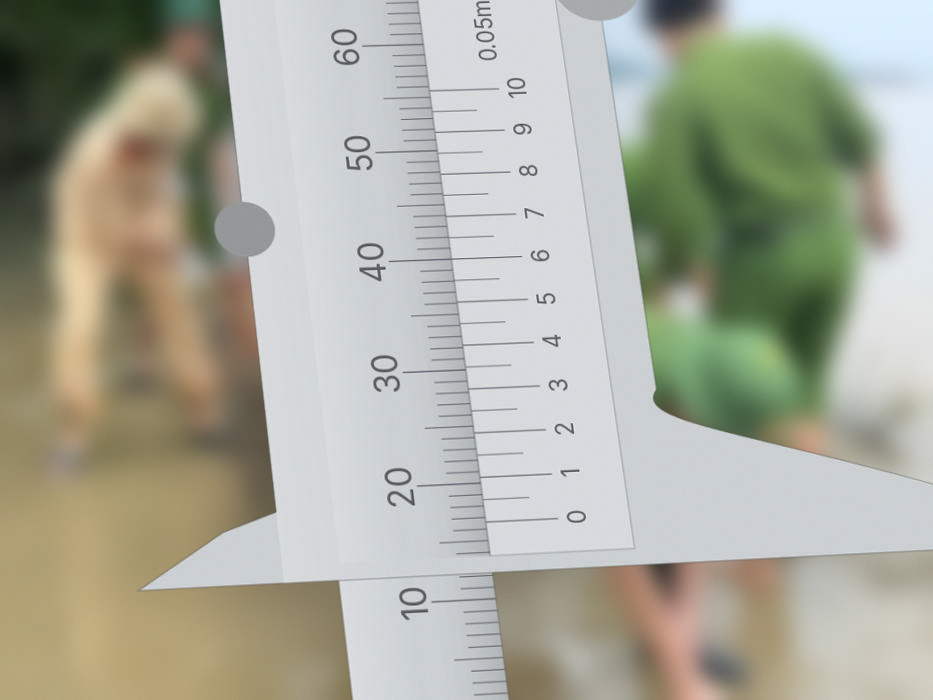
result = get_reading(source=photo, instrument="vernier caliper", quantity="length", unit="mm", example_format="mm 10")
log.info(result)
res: mm 16.6
